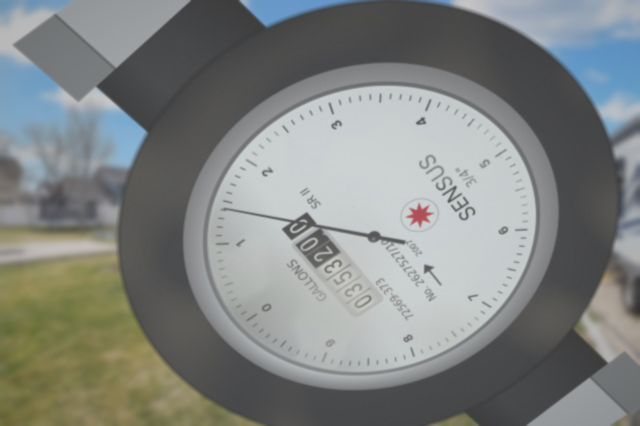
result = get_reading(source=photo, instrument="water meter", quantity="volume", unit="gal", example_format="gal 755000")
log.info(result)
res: gal 353201.4
